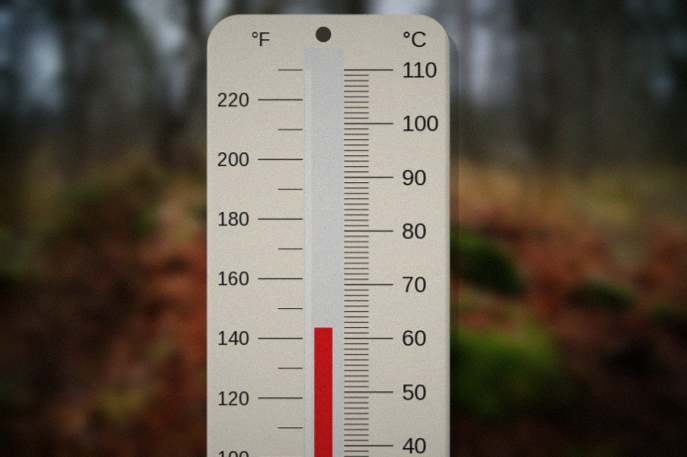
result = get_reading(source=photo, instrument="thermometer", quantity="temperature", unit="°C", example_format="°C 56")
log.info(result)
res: °C 62
